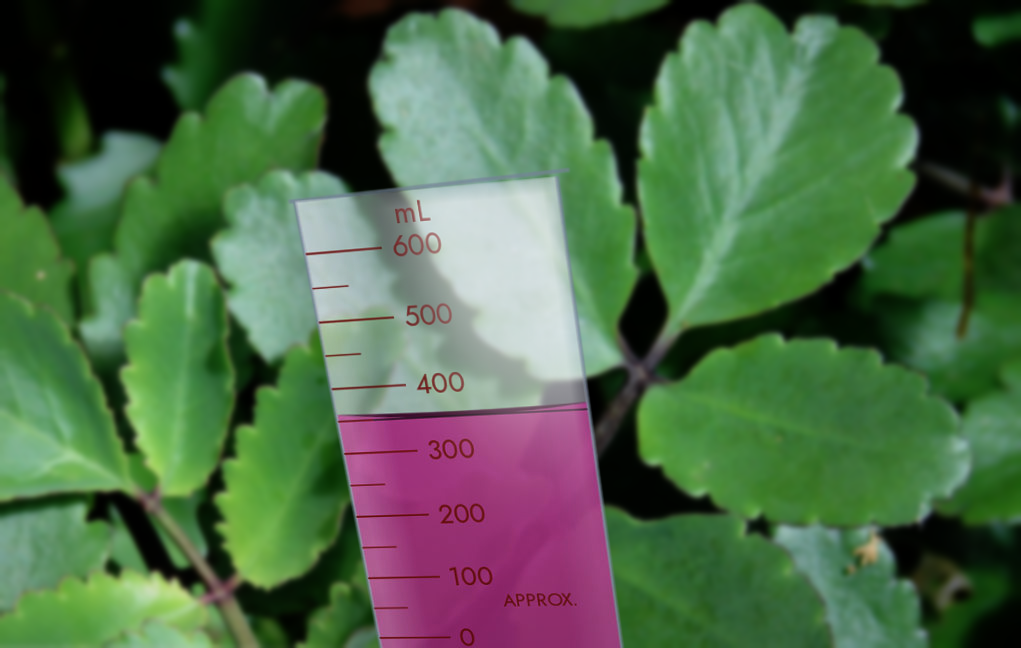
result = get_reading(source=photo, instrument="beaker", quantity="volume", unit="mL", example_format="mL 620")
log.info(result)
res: mL 350
